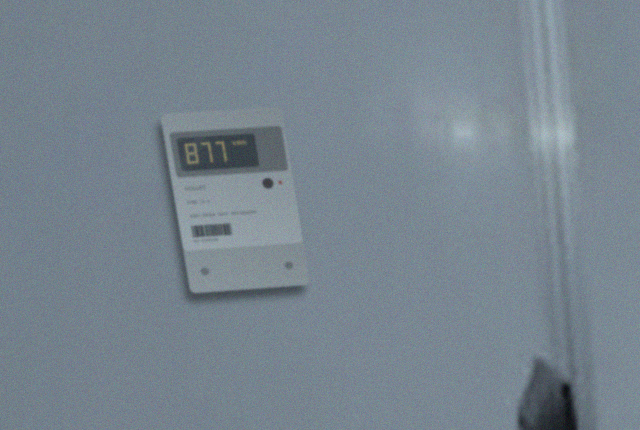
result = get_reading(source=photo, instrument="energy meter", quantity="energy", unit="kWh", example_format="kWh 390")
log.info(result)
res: kWh 877
